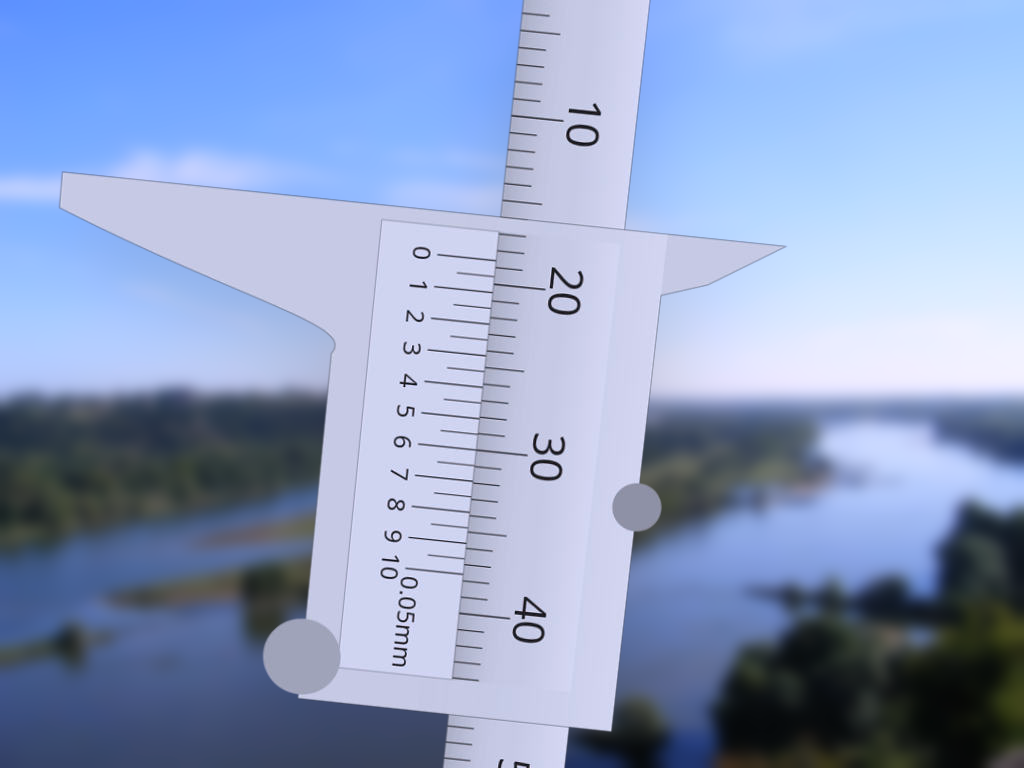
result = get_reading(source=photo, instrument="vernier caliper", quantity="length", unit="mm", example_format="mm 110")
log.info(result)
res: mm 18.6
